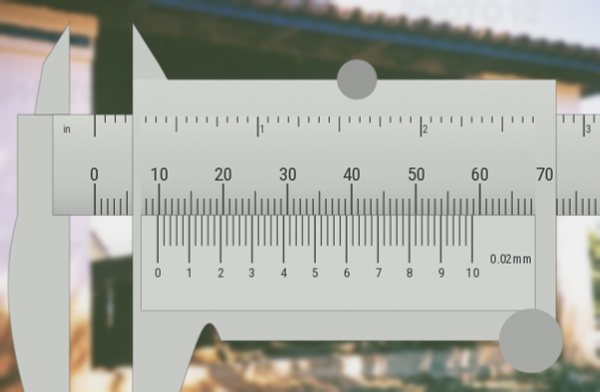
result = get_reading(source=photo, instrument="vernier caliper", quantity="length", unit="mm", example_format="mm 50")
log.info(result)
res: mm 9.8
